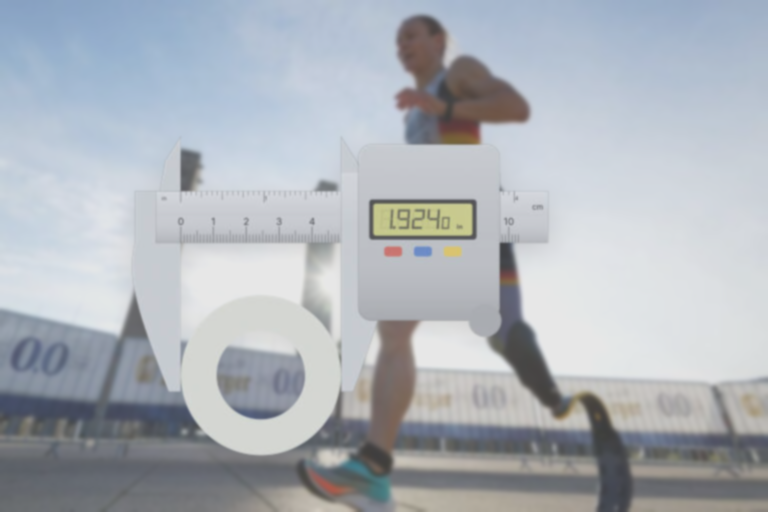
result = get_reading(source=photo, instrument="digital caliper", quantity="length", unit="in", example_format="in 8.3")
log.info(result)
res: in 1.9240
